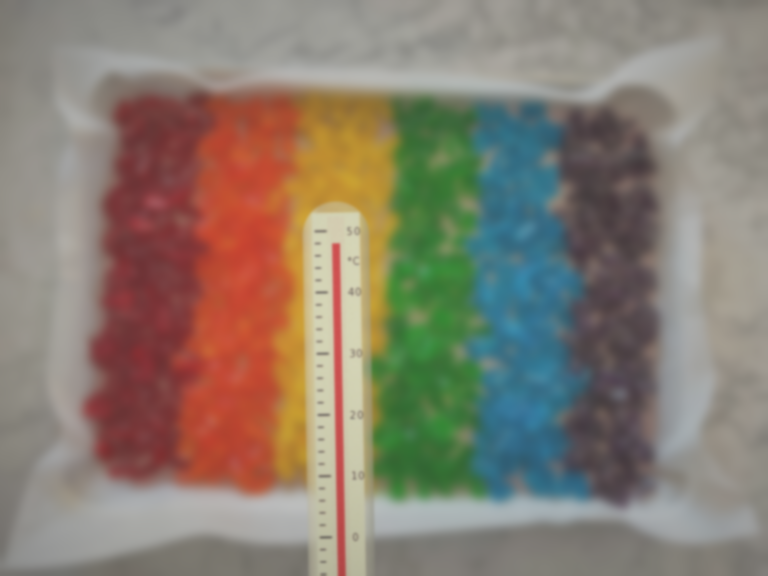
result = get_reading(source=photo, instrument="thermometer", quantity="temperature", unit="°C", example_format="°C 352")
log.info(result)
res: °C 48
